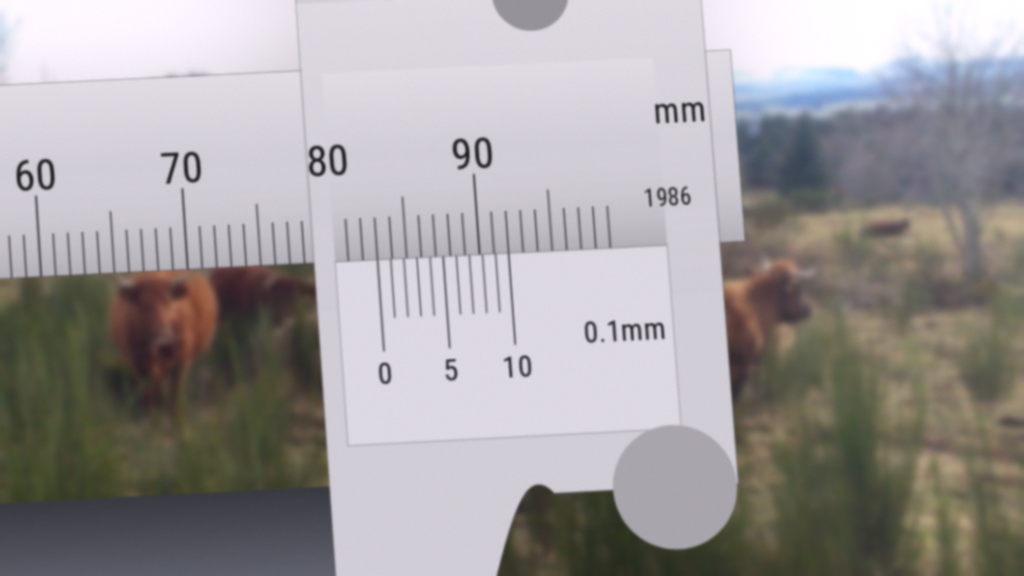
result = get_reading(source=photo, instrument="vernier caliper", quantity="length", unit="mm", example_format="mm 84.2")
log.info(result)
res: mm 83.0
